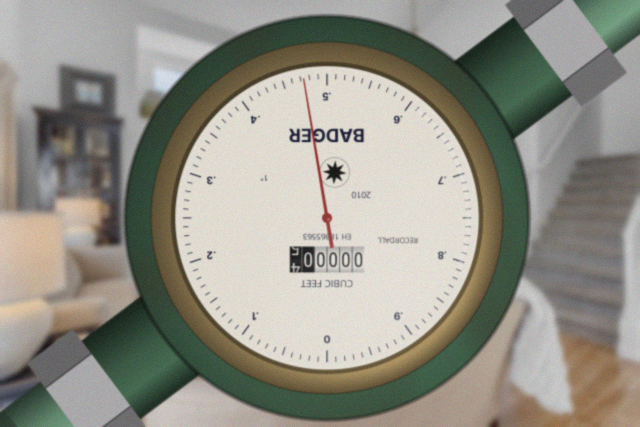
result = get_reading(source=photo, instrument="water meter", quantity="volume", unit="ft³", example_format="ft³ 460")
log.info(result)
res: ft³ 4.47
